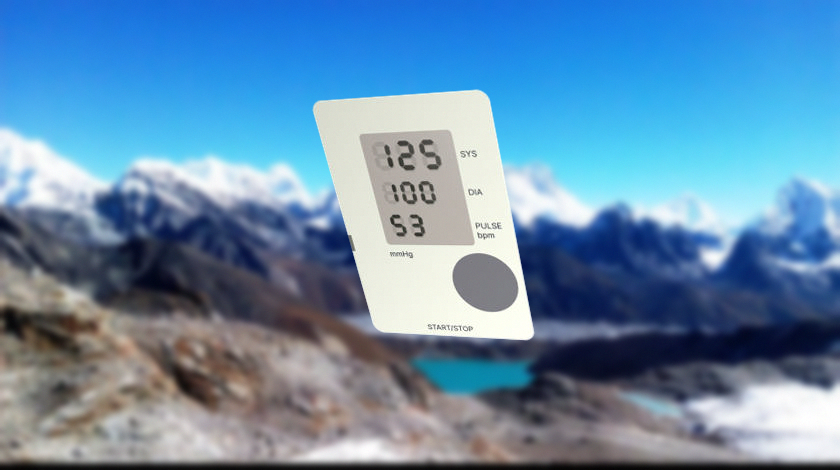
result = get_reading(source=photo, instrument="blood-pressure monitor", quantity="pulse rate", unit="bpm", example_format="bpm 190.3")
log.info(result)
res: bpm 53
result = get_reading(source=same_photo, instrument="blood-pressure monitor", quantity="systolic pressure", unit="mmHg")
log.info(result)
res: mmHg 125
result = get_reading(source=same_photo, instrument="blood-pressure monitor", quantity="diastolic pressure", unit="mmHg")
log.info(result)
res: mmHg 100
